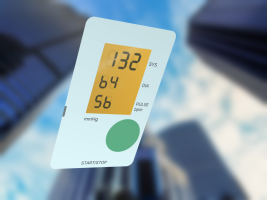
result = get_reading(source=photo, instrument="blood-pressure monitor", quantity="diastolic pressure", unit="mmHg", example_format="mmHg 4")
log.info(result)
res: mmHg 64
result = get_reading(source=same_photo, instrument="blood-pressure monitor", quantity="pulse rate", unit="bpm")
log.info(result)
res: bpm 56
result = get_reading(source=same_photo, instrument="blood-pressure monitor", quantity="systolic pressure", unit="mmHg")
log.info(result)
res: mmHg 132
